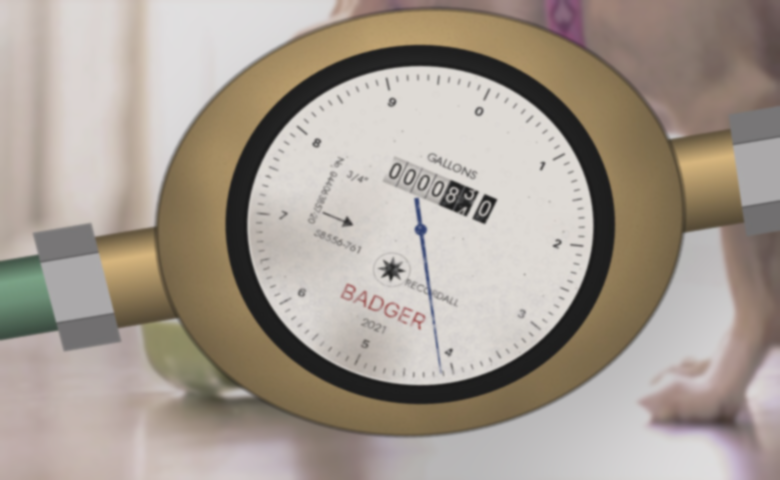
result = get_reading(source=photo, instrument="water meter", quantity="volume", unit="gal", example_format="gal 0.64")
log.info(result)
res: gal 834.1
